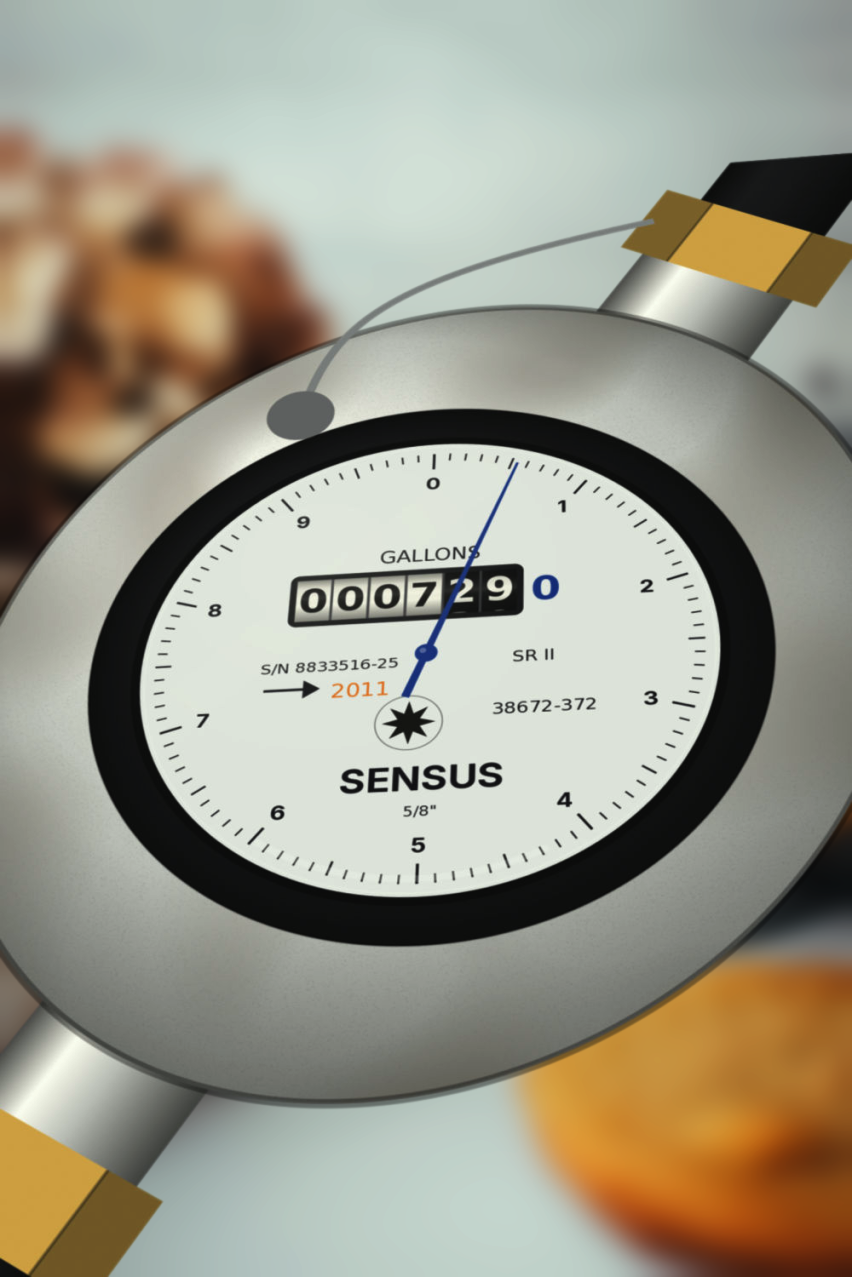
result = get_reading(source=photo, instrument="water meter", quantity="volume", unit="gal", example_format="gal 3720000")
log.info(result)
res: gal 7290.5
